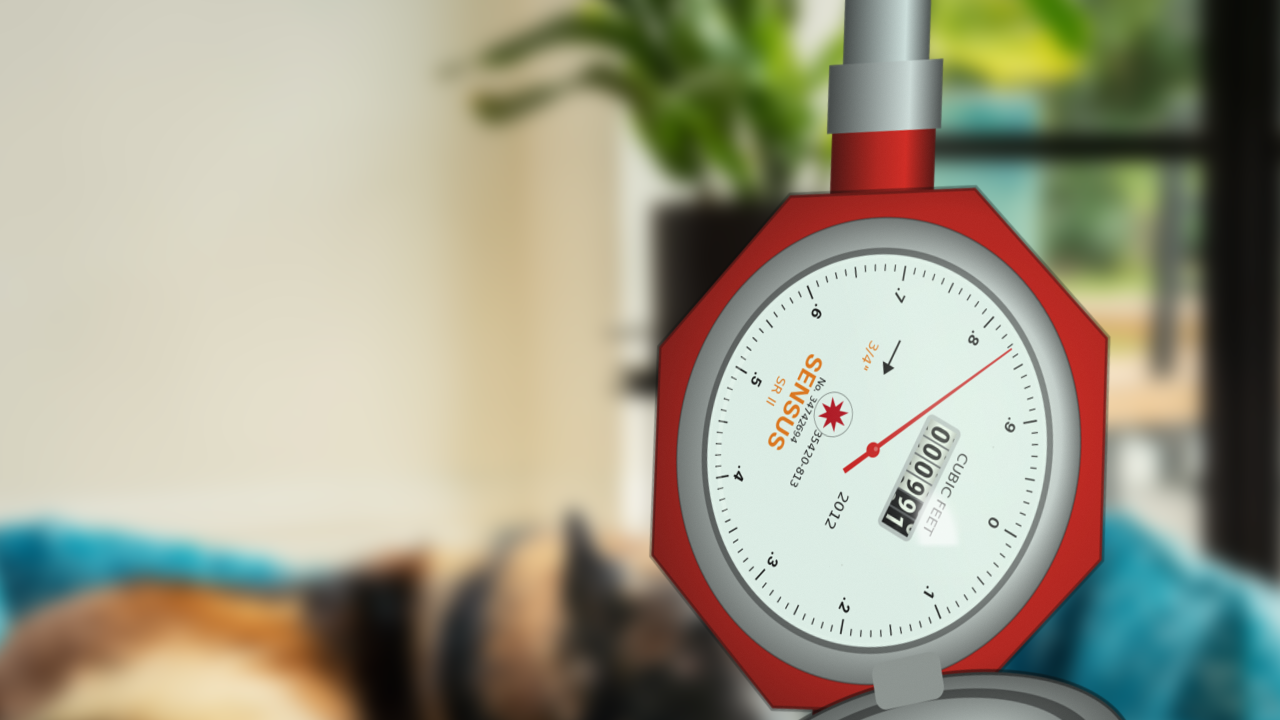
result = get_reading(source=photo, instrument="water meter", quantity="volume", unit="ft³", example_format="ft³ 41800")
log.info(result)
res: ft³ 990.83
